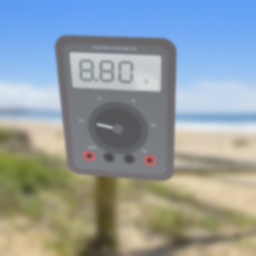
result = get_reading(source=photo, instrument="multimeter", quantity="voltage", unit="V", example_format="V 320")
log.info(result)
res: V 8.80
